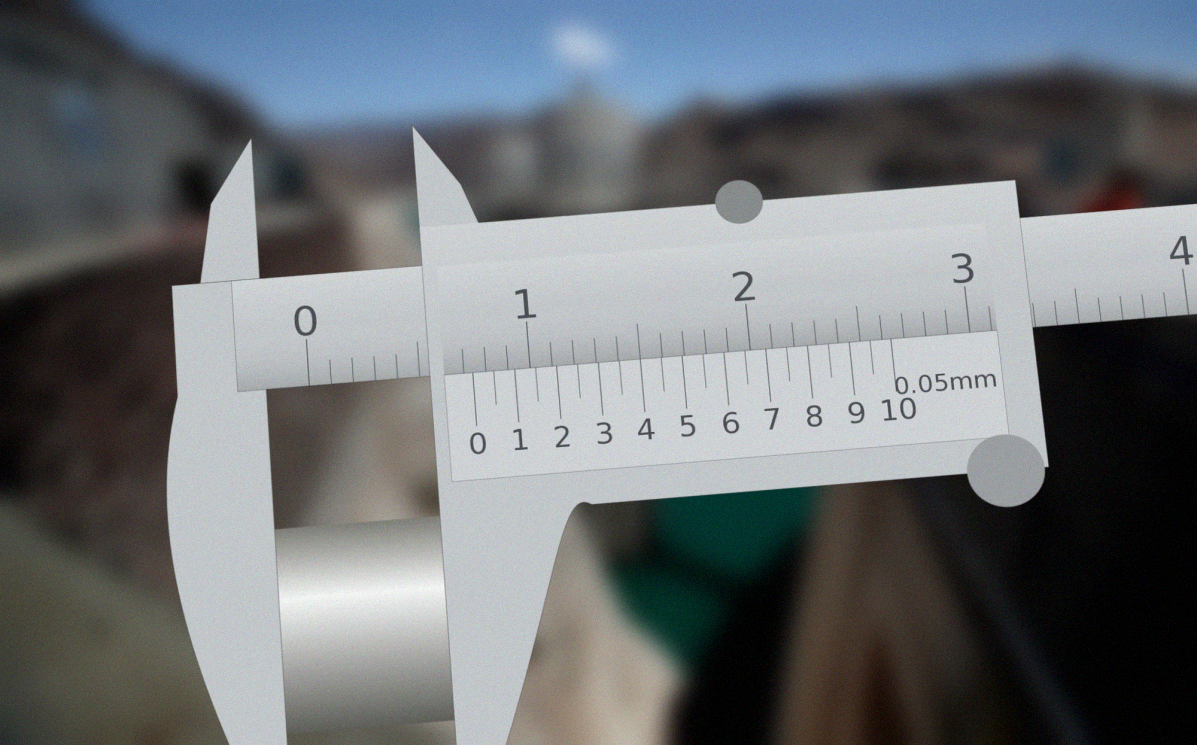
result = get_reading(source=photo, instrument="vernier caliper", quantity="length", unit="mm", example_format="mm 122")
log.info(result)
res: mm 7.40
